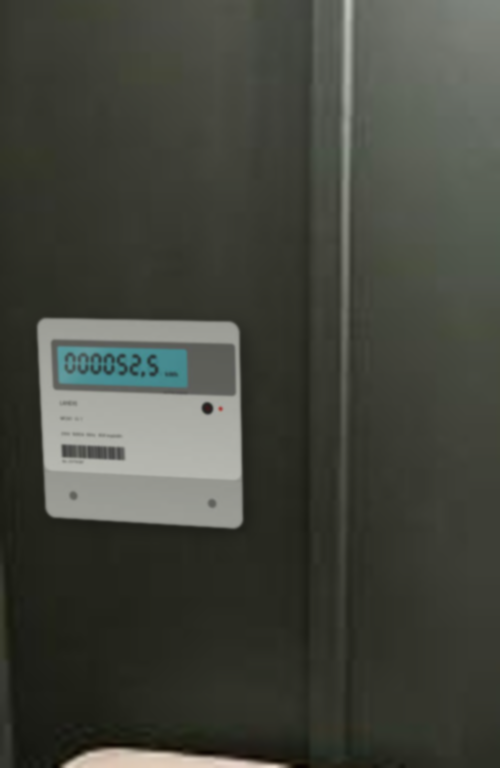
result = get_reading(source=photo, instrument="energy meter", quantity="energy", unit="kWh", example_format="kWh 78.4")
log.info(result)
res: kWh 52.5
